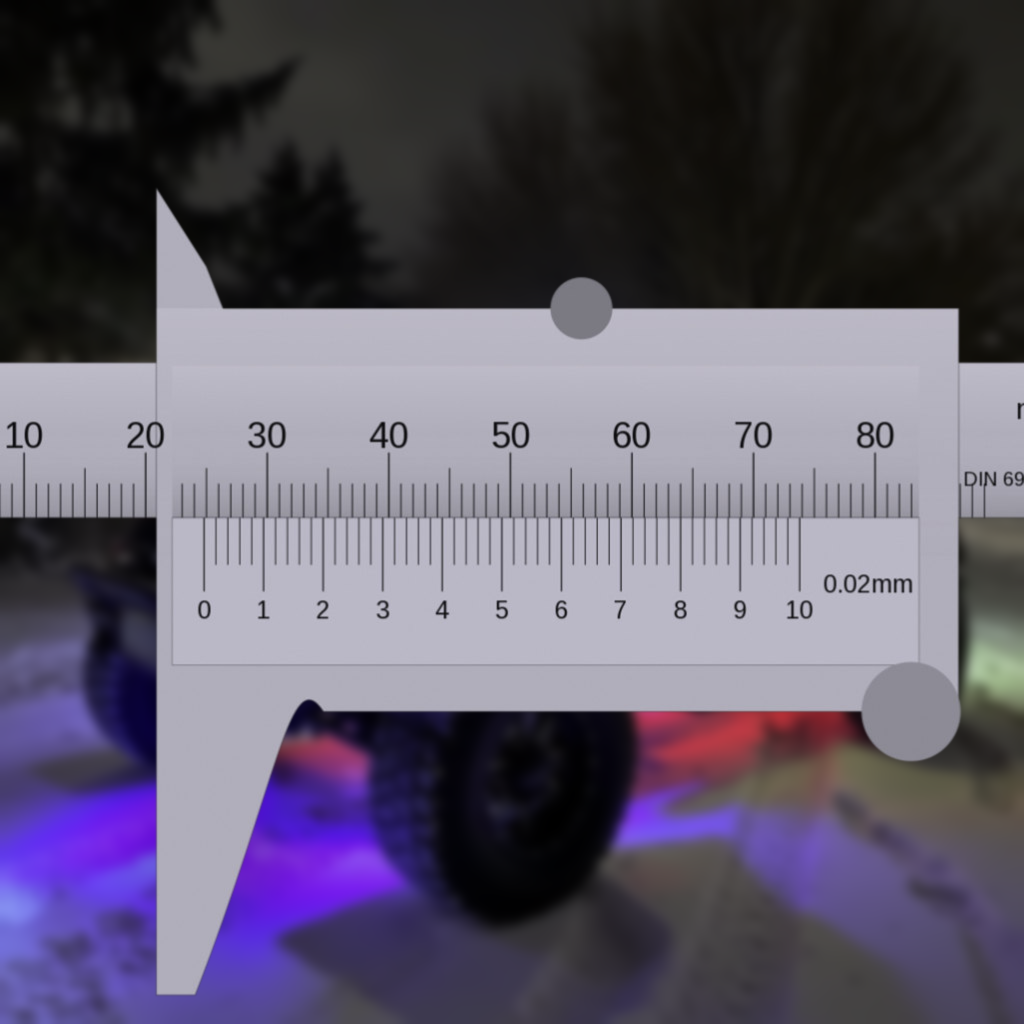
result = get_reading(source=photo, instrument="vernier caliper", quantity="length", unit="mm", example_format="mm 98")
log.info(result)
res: mm 24.8
